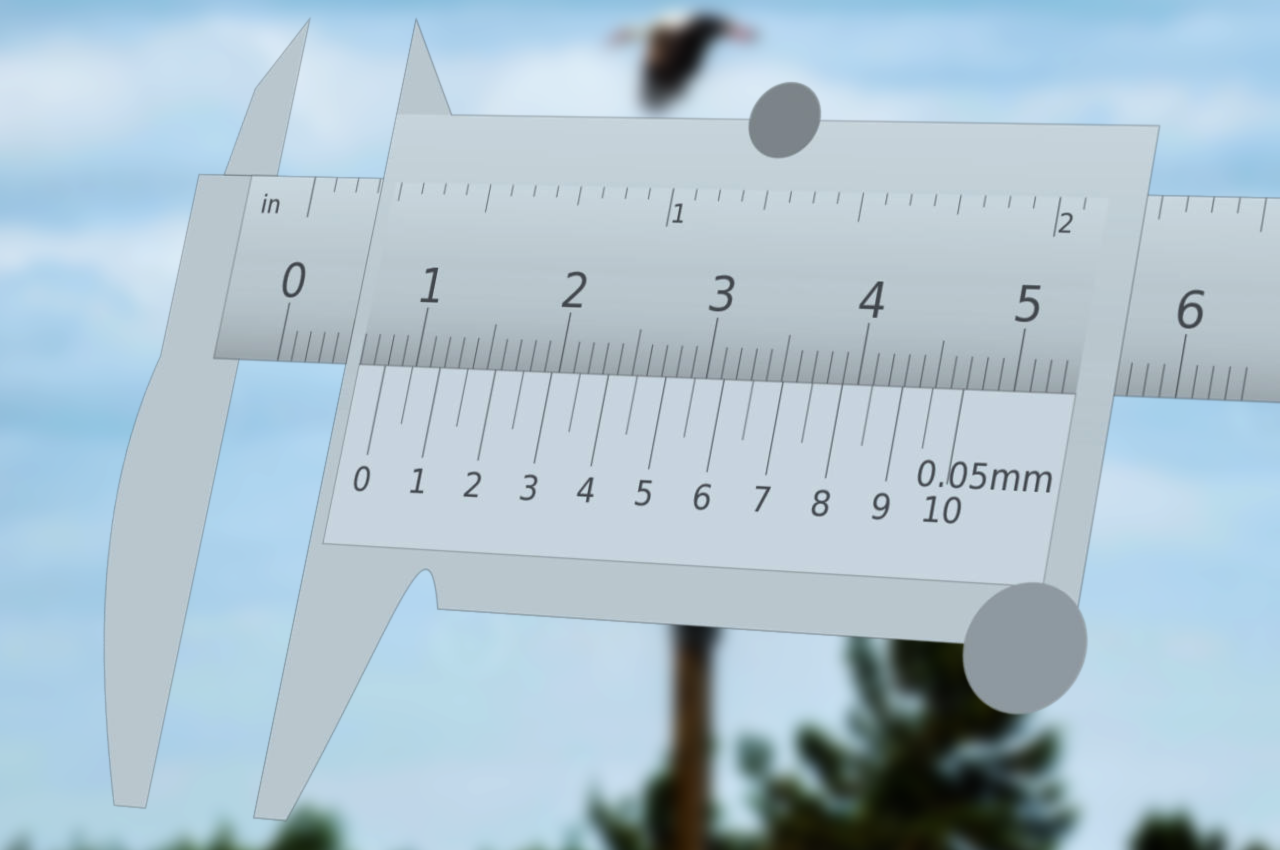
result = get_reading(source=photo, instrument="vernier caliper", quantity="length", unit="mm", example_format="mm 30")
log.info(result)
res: mm 7.8
